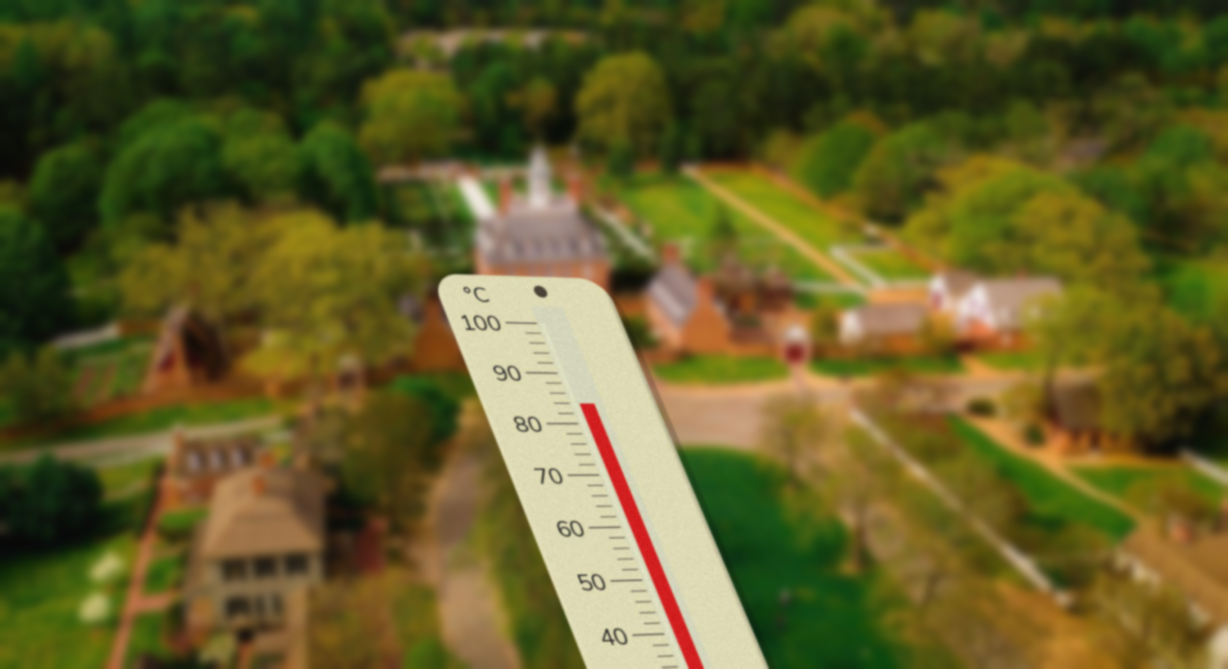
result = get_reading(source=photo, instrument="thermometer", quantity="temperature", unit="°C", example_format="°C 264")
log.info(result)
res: °C 84
